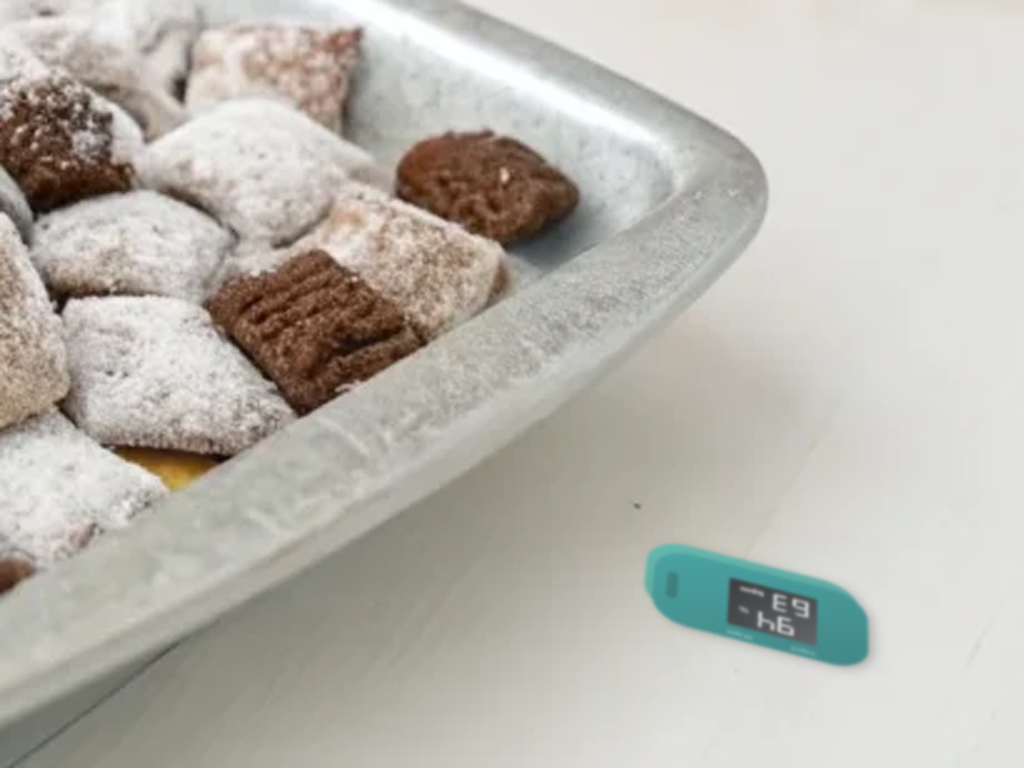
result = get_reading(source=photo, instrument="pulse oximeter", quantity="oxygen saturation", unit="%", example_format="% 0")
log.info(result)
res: % 94
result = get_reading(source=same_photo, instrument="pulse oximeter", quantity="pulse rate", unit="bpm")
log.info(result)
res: bpm 63
